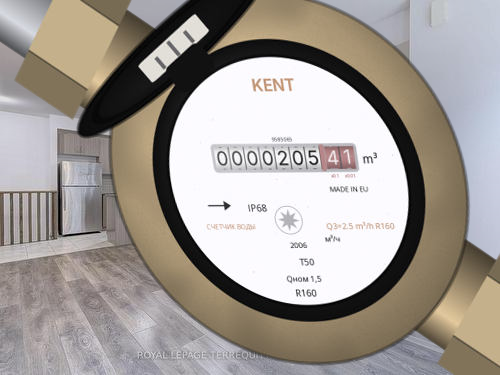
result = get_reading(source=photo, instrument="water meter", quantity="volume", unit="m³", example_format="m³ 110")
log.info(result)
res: m³ 205.41
